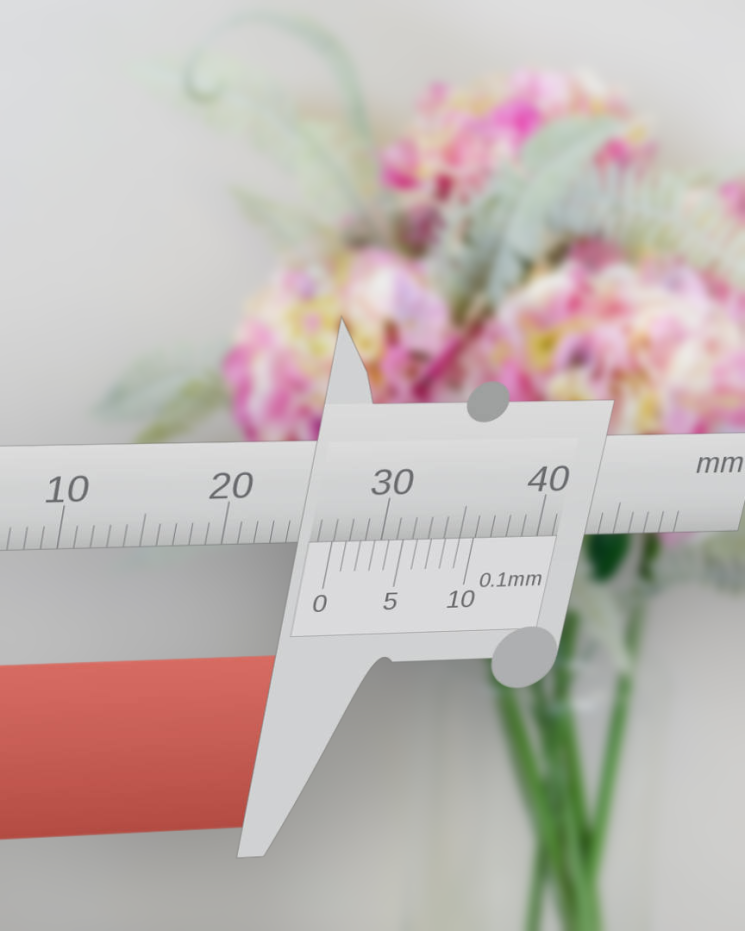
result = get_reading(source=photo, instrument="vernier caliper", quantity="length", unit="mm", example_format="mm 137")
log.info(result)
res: mm 26.9
